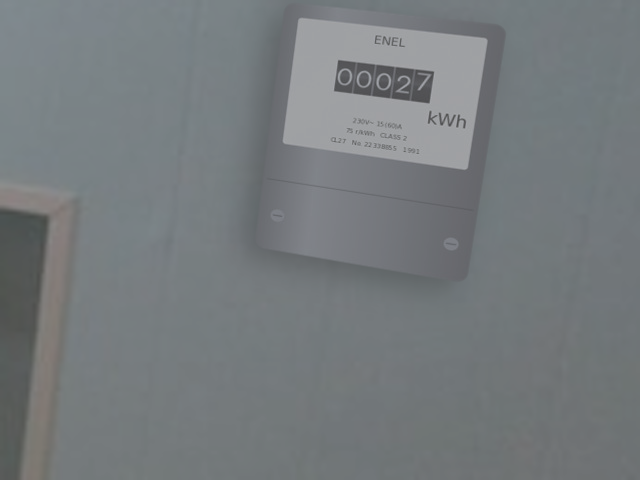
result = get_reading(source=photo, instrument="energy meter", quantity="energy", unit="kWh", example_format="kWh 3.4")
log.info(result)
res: kWh 27
